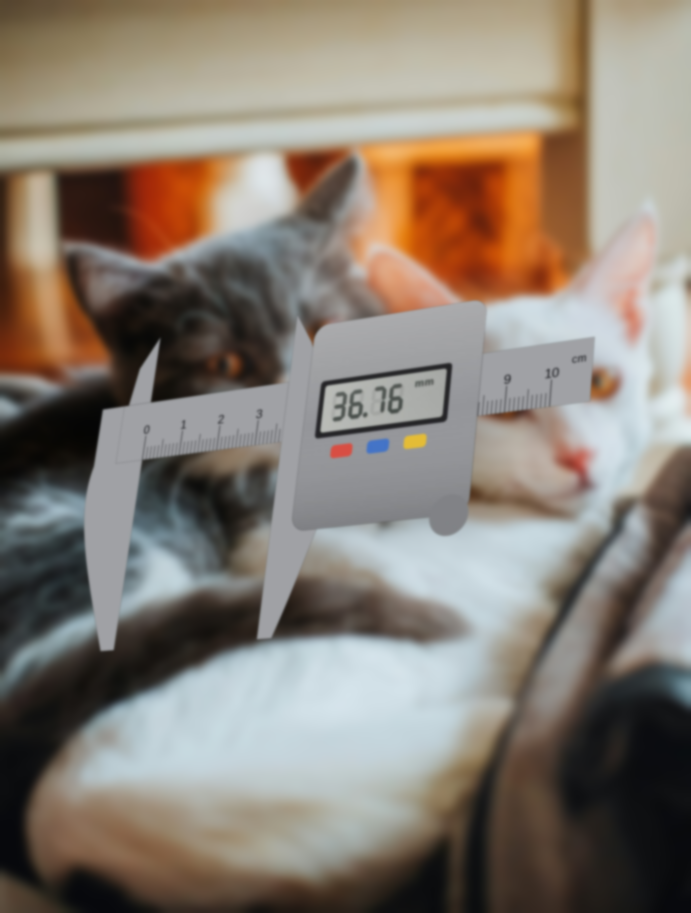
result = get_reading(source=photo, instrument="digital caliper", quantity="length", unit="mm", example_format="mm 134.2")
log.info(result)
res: mm 36.76
